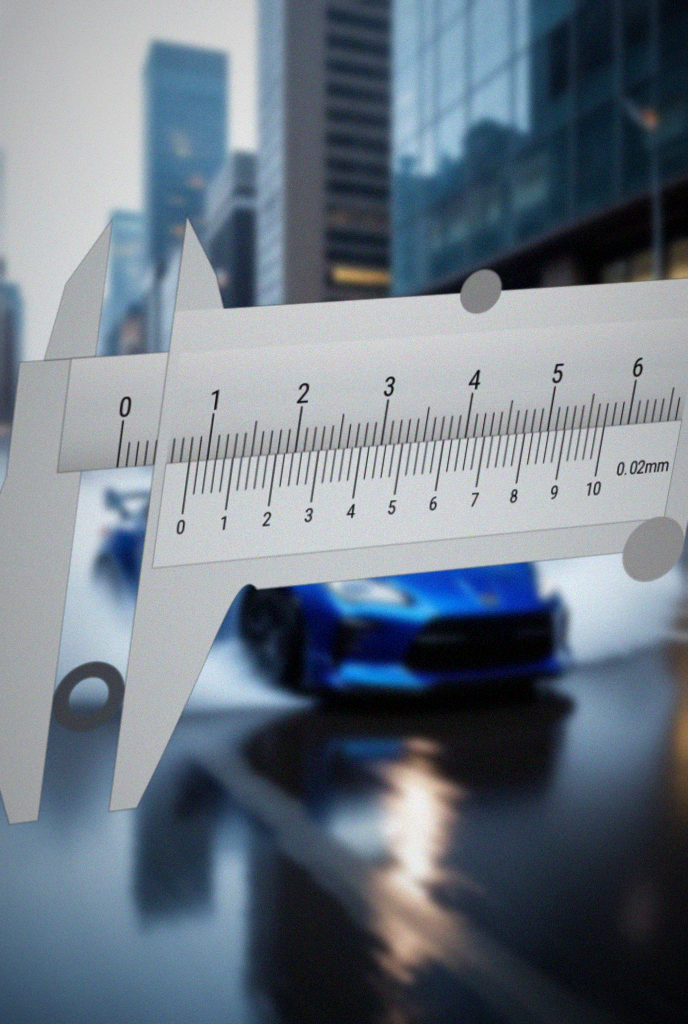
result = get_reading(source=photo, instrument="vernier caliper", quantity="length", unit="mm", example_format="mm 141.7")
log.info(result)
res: mm 8.0
